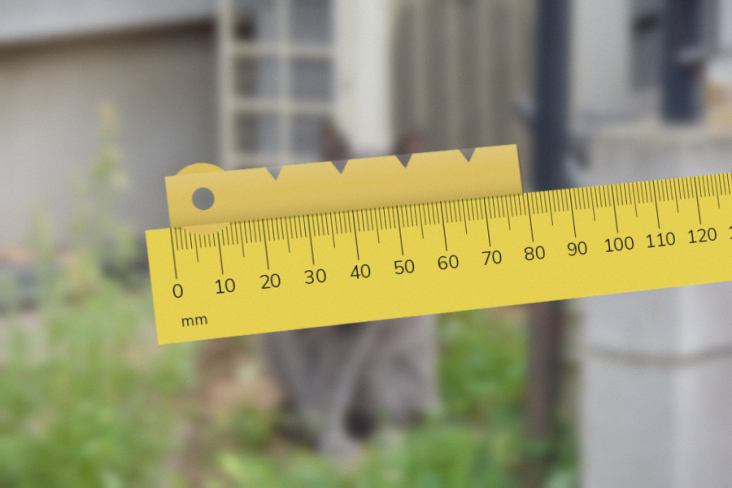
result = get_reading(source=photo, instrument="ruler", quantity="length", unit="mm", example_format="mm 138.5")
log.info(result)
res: mm 79
